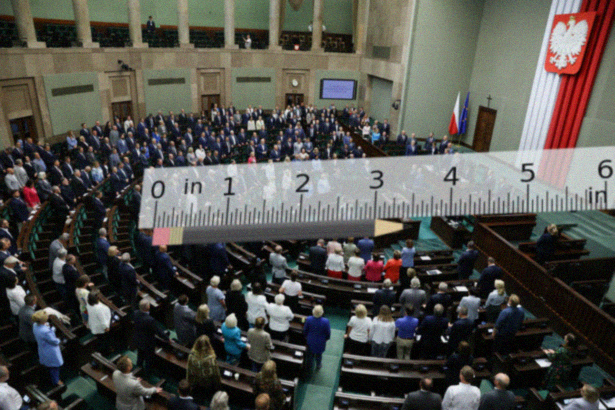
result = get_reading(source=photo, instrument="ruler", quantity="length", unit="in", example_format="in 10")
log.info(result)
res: in 3.5
